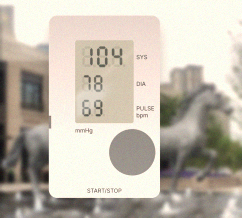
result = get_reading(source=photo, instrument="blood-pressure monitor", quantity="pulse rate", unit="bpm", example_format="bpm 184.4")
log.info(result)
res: bpm 69
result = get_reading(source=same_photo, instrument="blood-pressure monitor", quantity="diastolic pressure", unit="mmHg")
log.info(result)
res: mmHg 78
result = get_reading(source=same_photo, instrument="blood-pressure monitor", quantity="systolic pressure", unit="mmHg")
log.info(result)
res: mmHg 104
